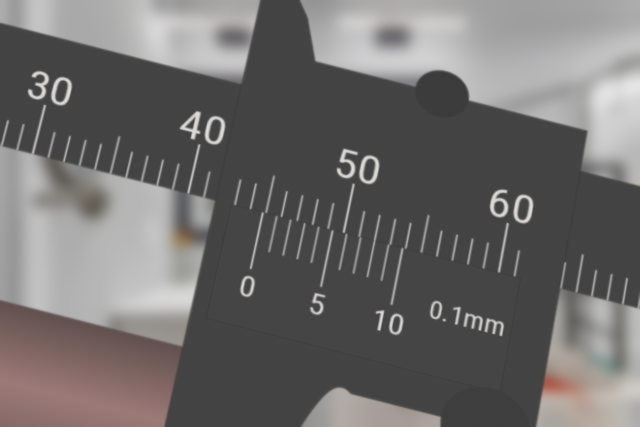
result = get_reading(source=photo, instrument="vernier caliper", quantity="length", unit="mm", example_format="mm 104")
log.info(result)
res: mm 44.8
